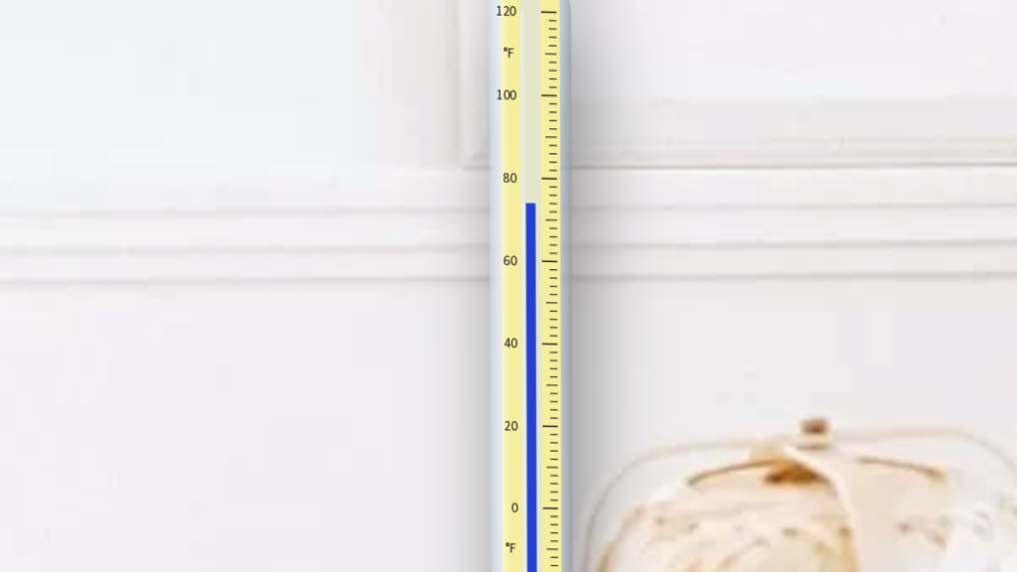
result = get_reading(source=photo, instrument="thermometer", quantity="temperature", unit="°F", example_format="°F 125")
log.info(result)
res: °F 74
